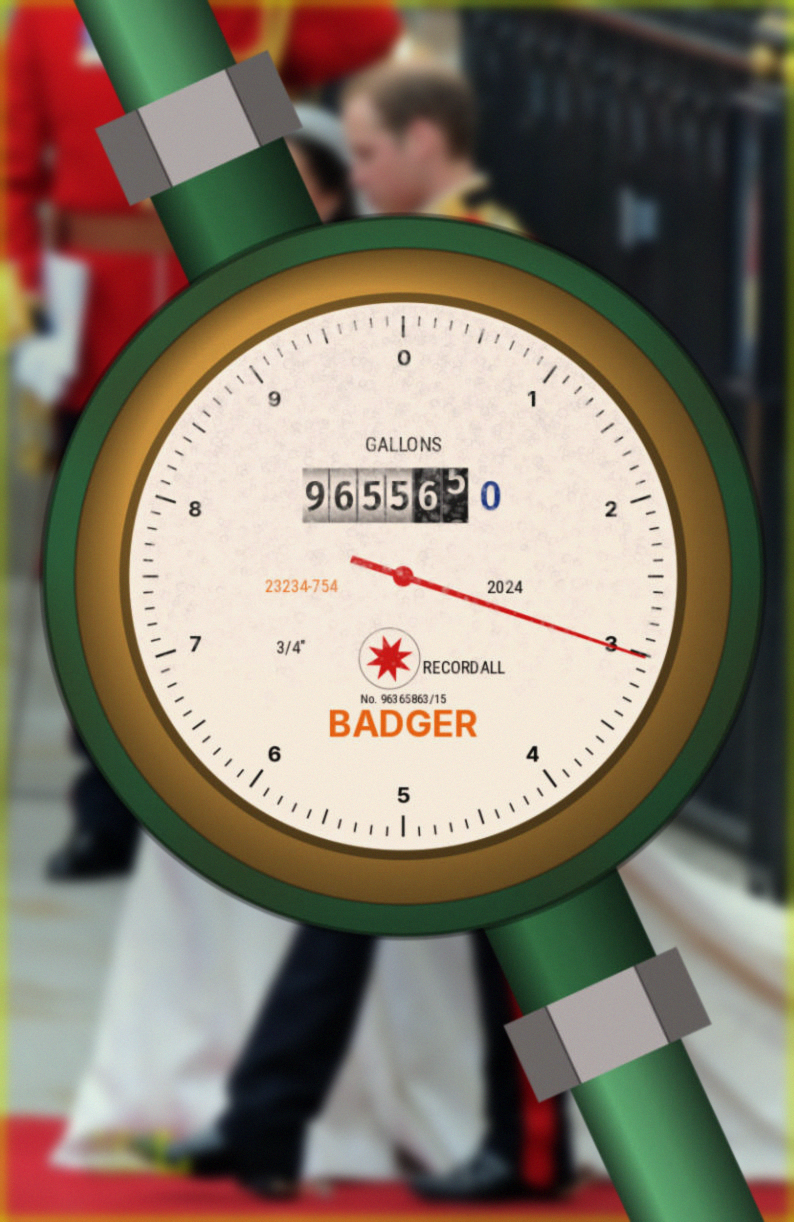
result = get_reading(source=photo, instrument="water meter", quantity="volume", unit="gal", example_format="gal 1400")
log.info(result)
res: gal 9655653.0
